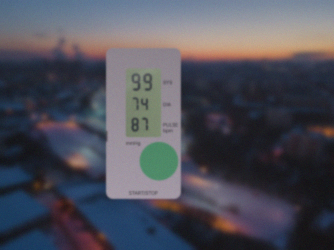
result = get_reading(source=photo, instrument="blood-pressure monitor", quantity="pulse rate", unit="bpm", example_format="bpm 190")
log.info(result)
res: bpm 87
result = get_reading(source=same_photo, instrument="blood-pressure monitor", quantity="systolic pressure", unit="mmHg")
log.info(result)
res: mmHg 99
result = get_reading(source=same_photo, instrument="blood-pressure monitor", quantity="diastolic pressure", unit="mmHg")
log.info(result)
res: mmHg 74
